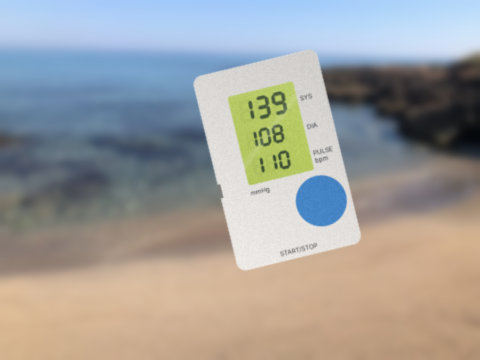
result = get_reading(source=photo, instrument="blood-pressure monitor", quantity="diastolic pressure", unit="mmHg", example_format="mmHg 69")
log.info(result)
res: mmHg 108
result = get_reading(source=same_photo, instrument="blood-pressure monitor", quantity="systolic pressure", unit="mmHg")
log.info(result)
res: mmHg 139
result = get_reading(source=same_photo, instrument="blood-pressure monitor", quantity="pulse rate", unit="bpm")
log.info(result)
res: bpm 110
